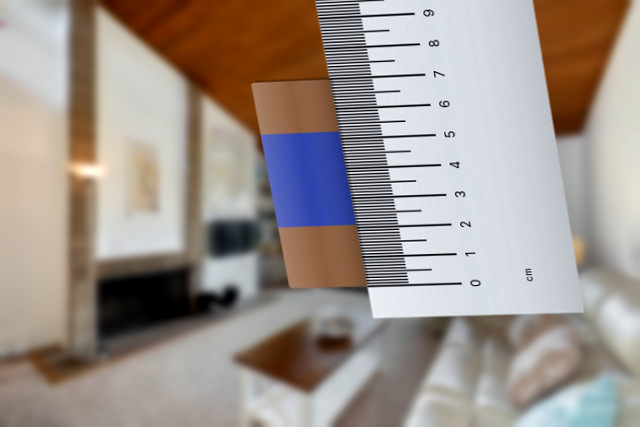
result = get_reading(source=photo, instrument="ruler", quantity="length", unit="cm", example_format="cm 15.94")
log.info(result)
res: cm 7
